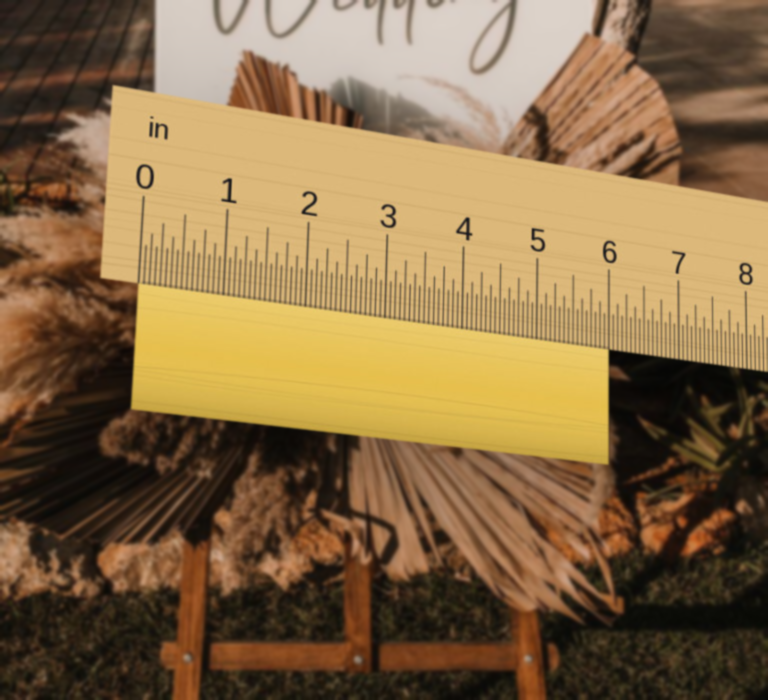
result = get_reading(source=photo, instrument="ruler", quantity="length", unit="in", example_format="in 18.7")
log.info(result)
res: in 6
